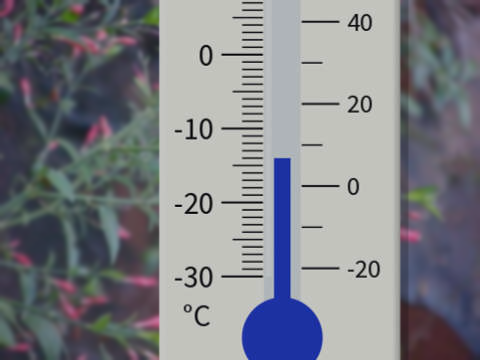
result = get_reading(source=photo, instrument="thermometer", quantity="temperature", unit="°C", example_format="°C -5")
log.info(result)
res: °C -14
